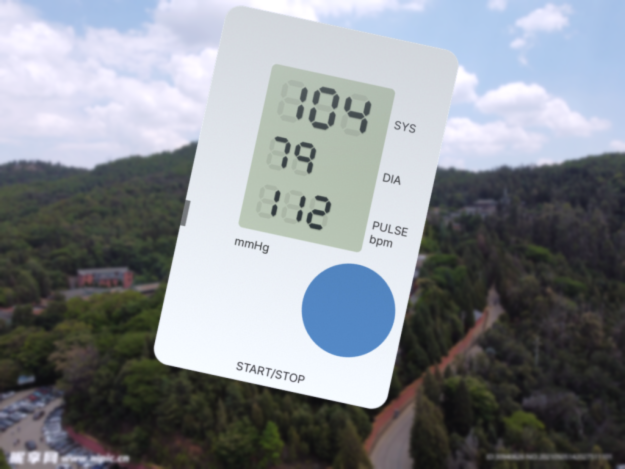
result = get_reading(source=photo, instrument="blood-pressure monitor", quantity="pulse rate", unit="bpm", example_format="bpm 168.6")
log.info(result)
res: bpm 112
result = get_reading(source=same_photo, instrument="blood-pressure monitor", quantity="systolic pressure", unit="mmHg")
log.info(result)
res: mmHg 104
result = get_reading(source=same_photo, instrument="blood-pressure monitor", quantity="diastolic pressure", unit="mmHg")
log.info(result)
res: mmHg 79
